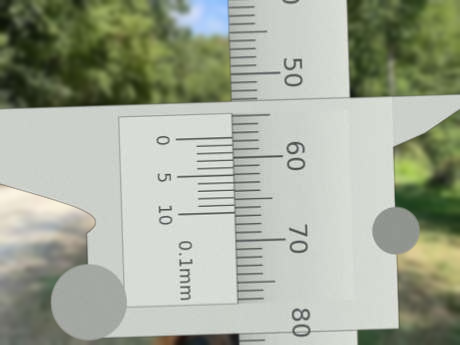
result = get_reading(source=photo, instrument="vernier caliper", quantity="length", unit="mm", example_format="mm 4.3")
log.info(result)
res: mm 57.6
